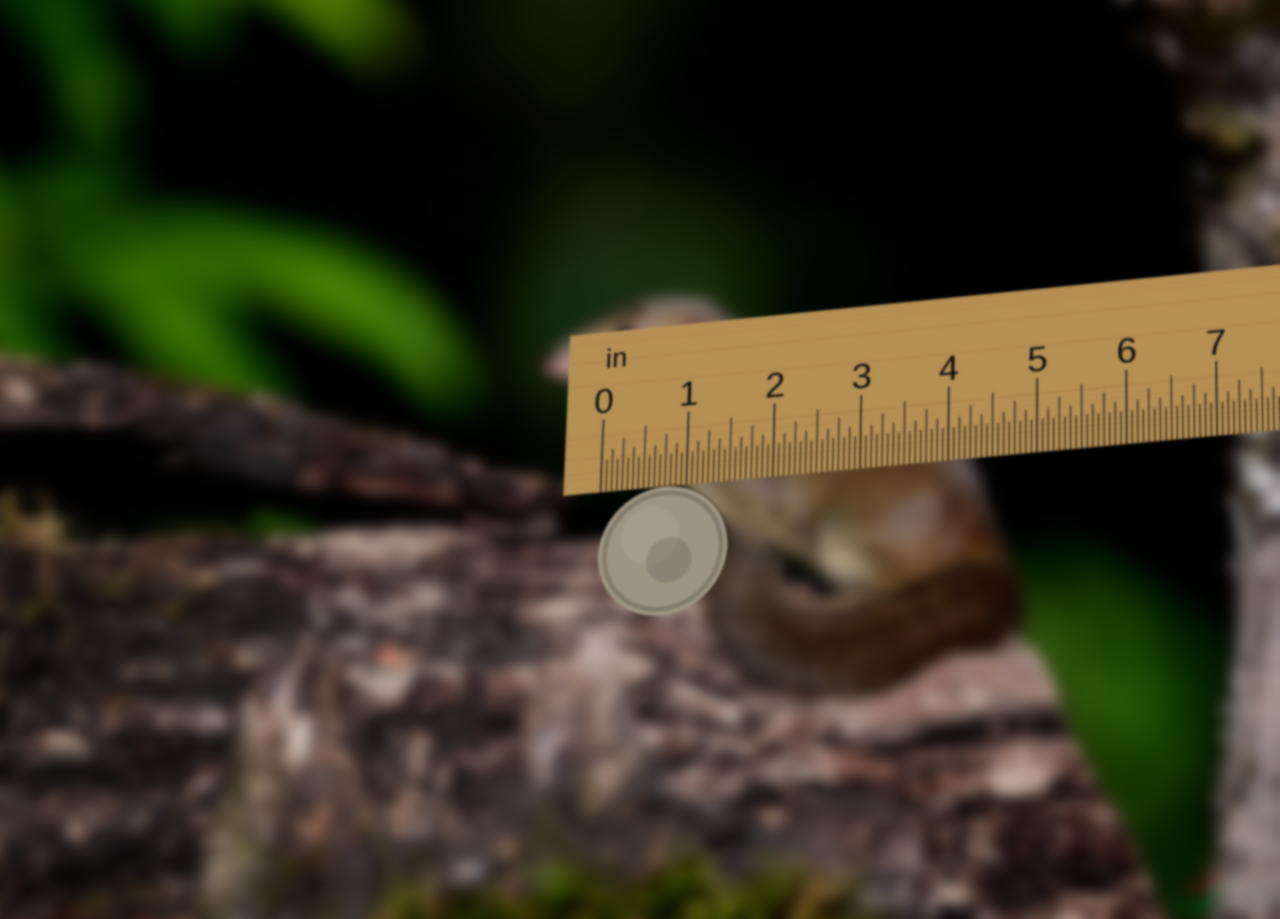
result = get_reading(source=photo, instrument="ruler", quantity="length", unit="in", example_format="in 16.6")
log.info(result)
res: in 1.5
